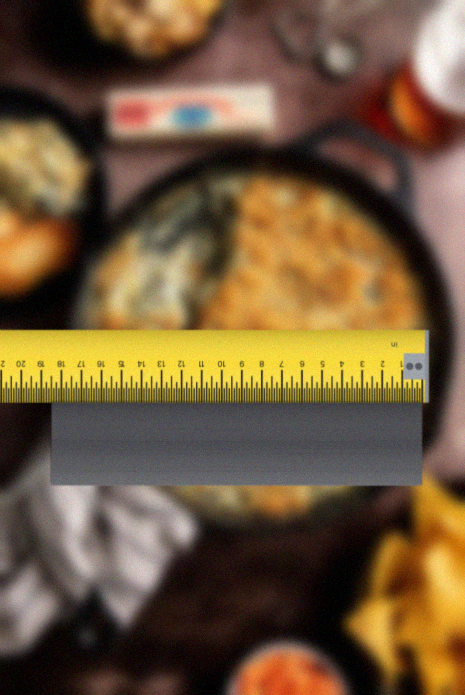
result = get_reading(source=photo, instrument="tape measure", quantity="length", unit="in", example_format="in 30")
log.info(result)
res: in 18.5
